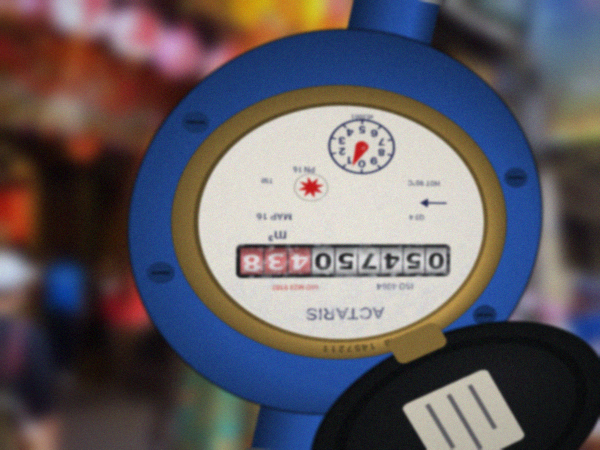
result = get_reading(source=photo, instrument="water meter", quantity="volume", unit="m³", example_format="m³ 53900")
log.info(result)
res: m³ 54750.4380
